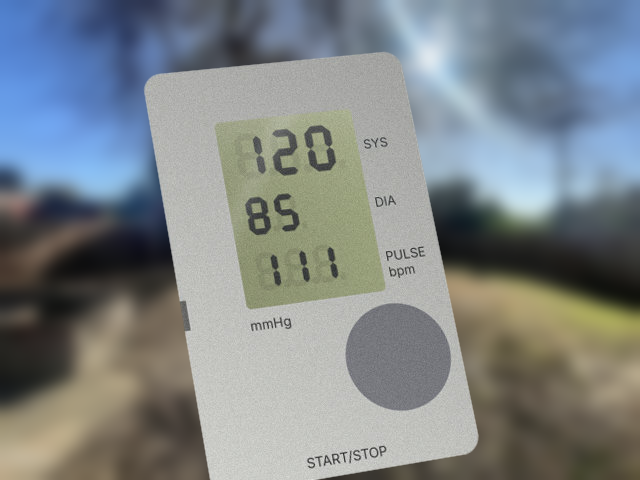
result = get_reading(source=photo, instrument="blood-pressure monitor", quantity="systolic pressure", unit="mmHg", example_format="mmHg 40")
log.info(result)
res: mmHg 120
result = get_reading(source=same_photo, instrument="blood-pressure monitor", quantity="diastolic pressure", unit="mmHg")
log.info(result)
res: mmHg 85
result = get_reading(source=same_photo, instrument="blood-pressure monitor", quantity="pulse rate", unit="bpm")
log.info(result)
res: bpm 111
